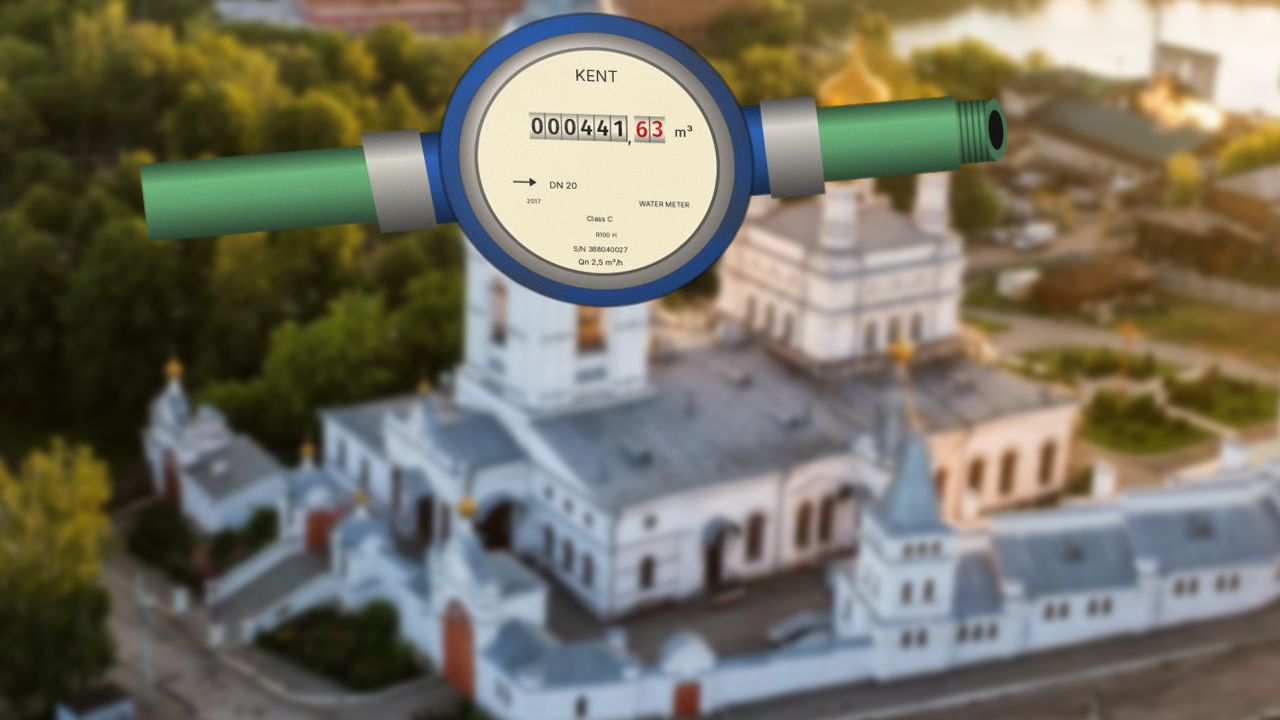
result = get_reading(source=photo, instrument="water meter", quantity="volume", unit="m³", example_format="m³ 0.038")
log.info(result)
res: m³ 441.63
